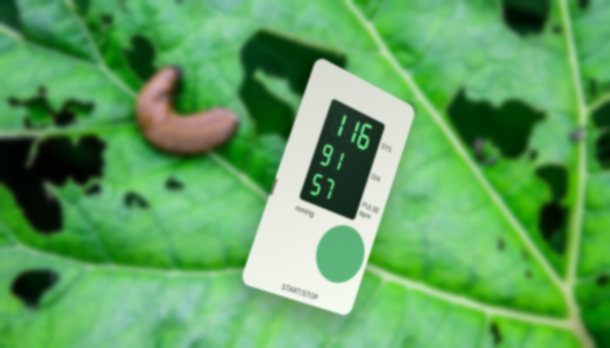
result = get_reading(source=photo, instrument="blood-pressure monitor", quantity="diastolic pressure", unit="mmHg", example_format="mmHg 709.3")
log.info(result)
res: mmHg 91
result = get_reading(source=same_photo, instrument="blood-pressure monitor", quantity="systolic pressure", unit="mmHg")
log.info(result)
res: mmHg 116
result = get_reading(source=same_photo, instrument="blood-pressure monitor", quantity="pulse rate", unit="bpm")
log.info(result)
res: bpm 57
